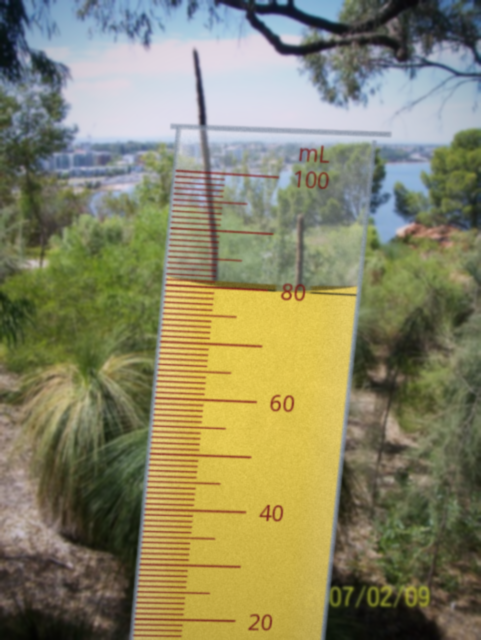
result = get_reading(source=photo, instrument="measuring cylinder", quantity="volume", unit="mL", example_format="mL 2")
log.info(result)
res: mL 80
